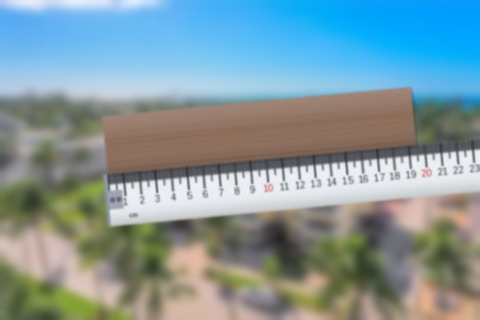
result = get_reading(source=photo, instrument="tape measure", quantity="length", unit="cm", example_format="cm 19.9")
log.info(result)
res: cm 19.5
